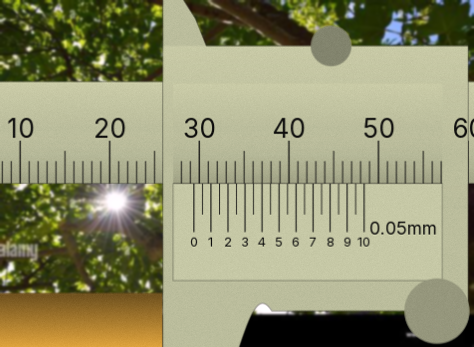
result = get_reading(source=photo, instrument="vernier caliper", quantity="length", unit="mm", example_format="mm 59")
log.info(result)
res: mm 29.4
